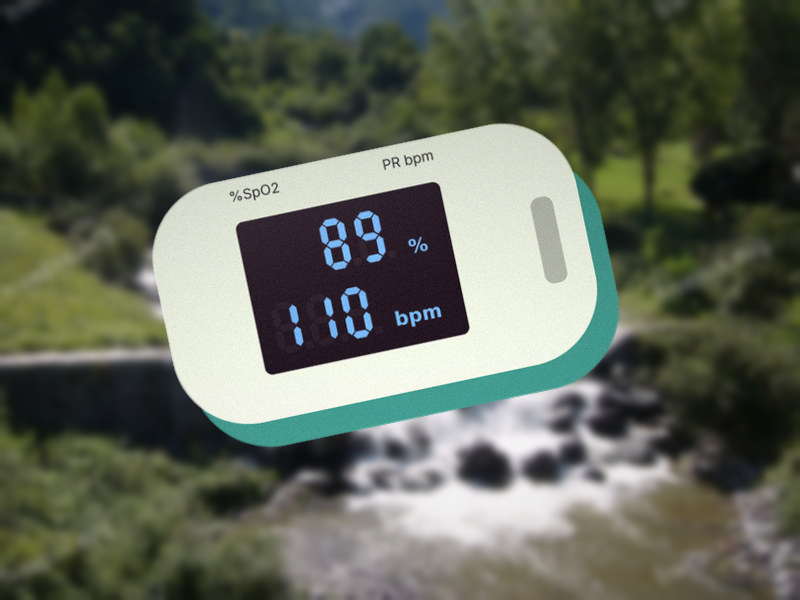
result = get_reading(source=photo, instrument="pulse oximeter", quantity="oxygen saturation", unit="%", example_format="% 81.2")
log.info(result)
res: % 89
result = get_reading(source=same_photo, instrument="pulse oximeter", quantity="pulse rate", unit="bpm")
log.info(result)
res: bpm 110
